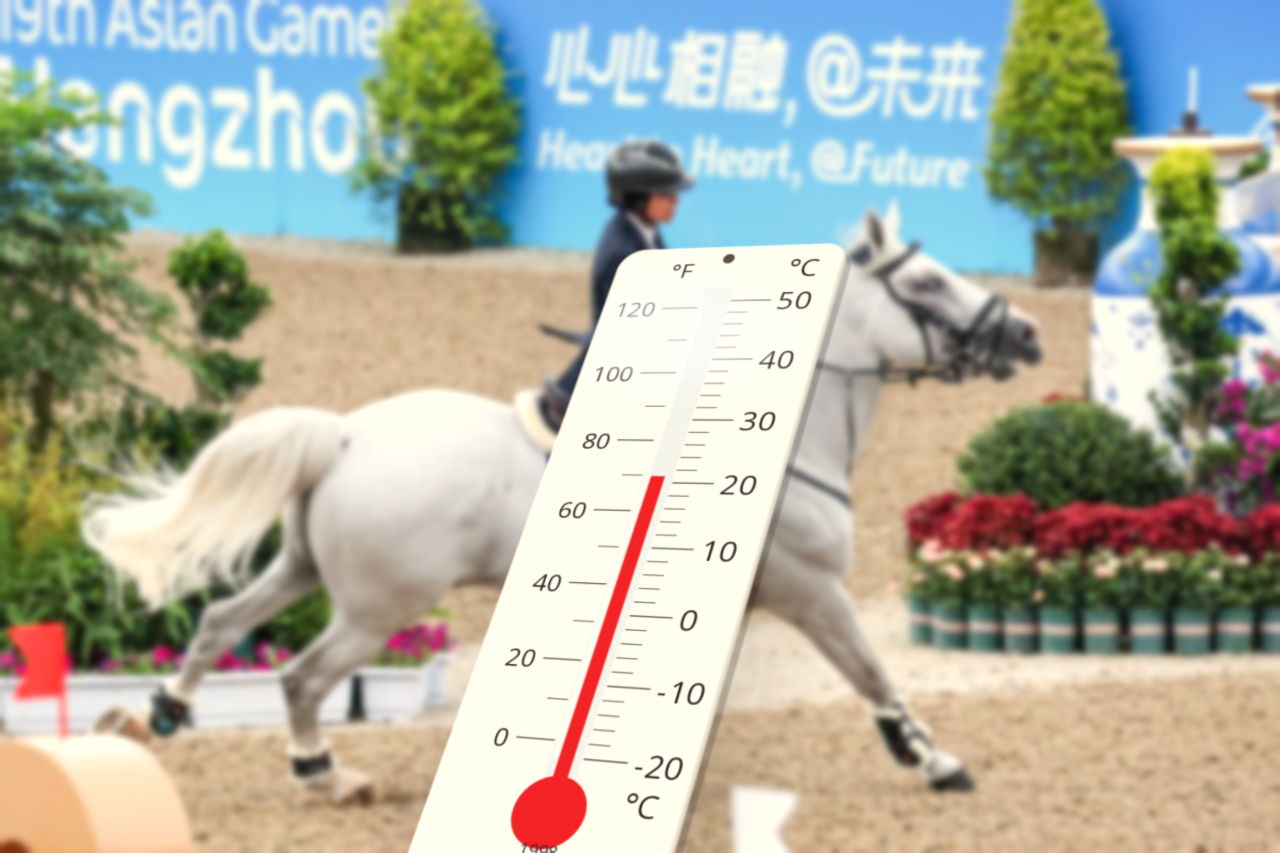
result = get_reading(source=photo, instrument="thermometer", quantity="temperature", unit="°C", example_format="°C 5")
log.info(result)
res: °C 21
